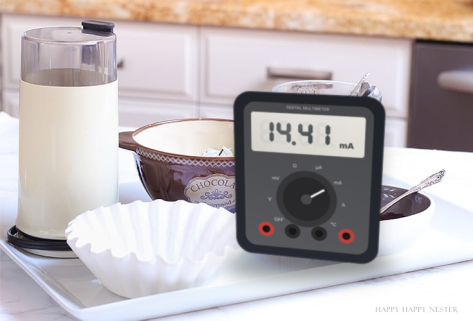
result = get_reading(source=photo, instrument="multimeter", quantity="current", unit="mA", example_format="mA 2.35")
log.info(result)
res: mA 14.41
